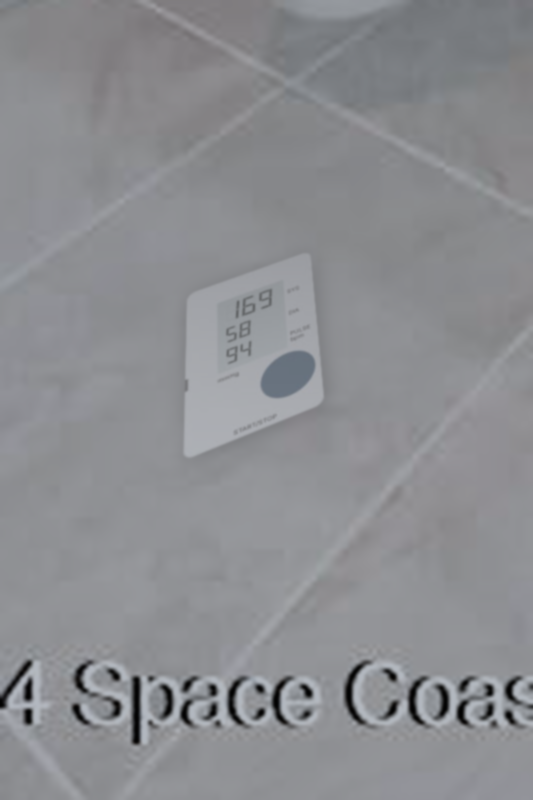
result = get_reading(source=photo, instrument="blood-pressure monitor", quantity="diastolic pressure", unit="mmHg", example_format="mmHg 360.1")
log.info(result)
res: mmHg 58
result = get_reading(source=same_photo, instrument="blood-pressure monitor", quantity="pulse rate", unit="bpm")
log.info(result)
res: bpm 94
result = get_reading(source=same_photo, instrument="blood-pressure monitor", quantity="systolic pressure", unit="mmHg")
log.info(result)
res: mmHg 169
